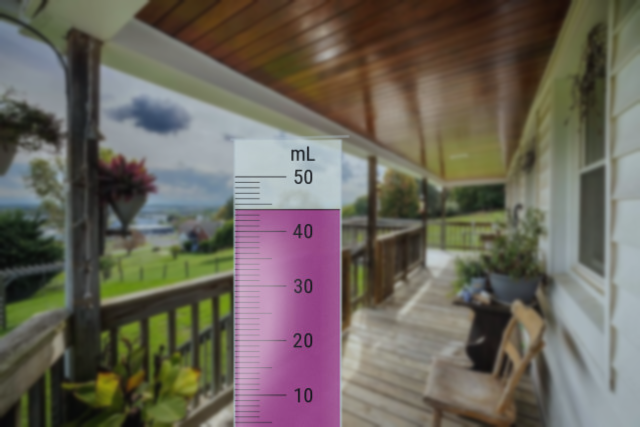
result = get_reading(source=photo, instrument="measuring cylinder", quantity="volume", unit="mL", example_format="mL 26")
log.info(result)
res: mL 44
